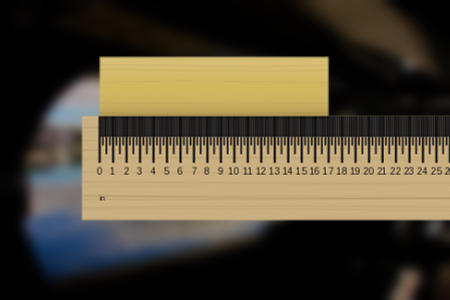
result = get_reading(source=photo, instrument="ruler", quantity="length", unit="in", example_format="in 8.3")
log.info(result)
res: in 17
